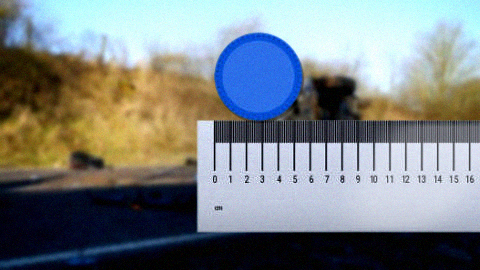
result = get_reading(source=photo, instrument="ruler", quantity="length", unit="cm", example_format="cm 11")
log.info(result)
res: cm 5.5
